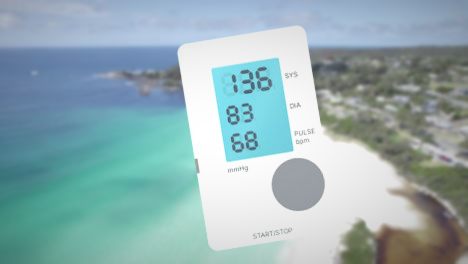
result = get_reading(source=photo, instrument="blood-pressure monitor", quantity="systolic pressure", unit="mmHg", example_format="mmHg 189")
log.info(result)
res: mmHg 136
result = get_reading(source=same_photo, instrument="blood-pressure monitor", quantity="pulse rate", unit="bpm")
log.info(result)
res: bpm 68
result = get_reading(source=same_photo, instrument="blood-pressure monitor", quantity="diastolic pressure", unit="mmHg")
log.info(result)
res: mmHg 83
